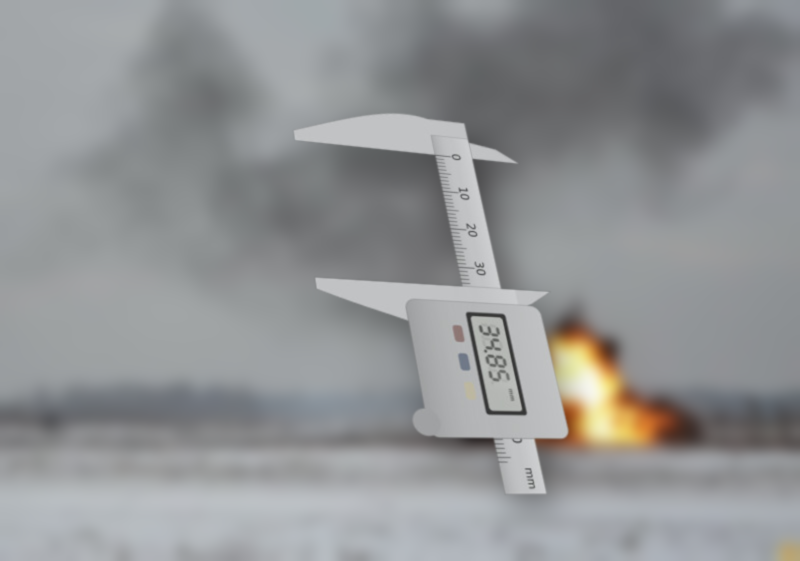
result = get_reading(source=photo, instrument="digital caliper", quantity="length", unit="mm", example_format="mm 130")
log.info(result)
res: mm 34.85
